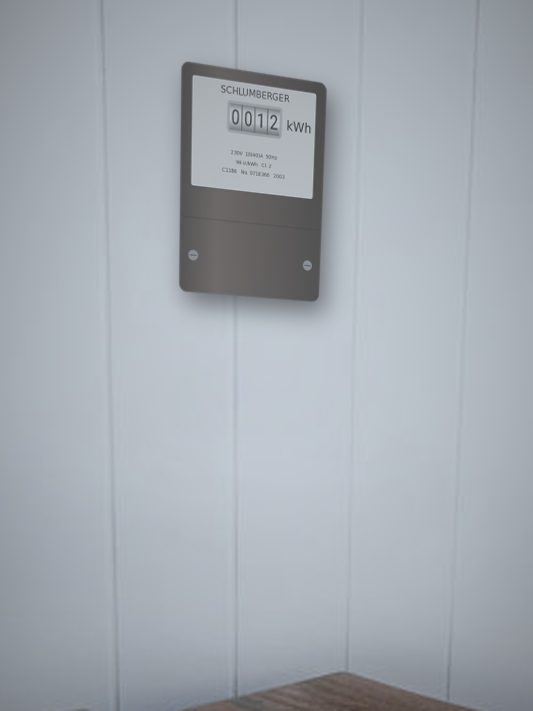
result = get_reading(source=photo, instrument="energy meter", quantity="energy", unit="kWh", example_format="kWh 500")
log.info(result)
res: kWh 12
